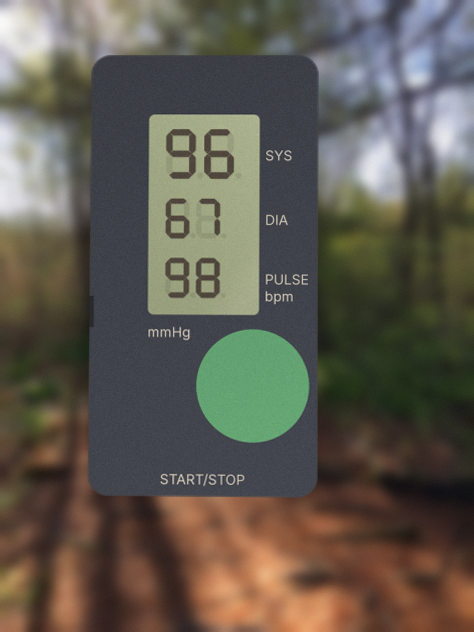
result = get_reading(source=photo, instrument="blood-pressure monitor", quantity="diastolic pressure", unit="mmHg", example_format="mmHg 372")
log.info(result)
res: mmHg 67
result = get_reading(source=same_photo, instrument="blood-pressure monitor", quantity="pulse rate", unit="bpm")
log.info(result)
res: bpm 98
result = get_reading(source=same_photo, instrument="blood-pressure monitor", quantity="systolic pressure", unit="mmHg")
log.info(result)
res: mmHg 96
